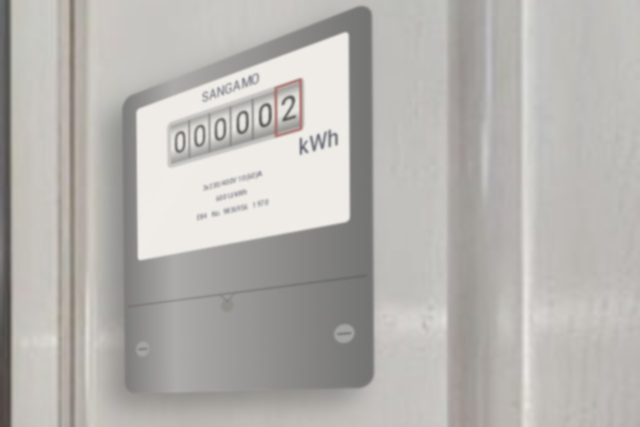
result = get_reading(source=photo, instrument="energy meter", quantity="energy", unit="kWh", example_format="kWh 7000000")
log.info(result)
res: kWh 0.2
